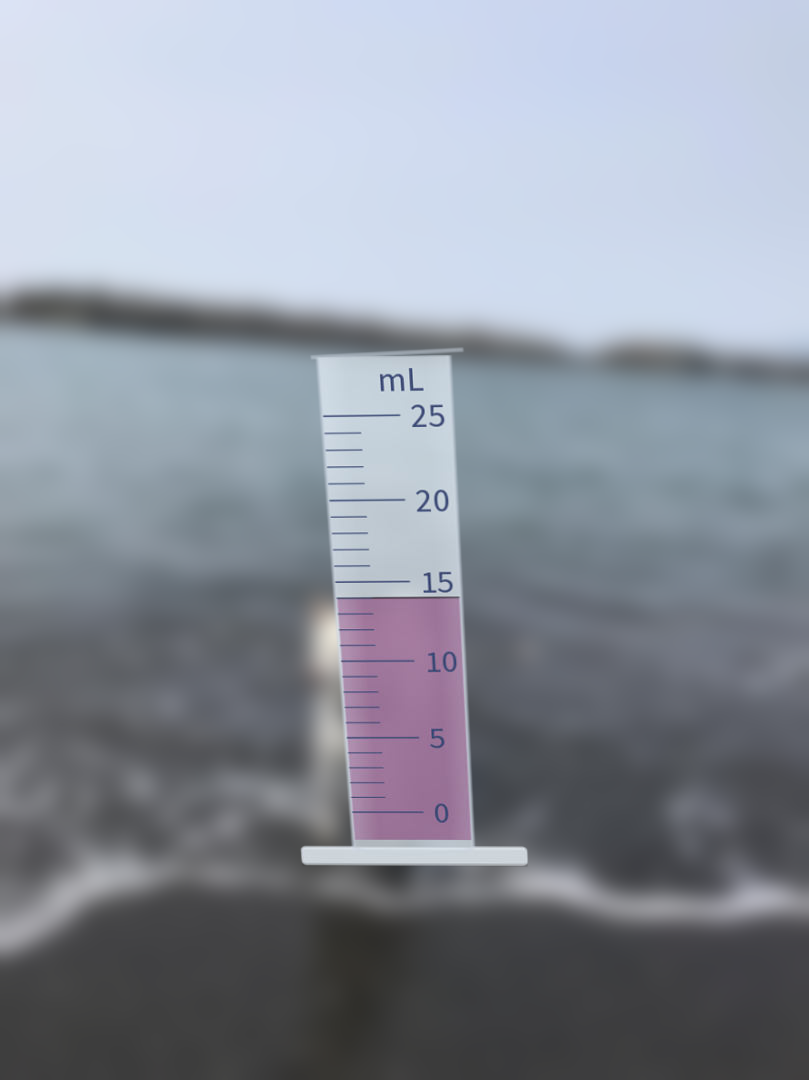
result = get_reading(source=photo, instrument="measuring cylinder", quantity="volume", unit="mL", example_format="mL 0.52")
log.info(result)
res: mL 14
